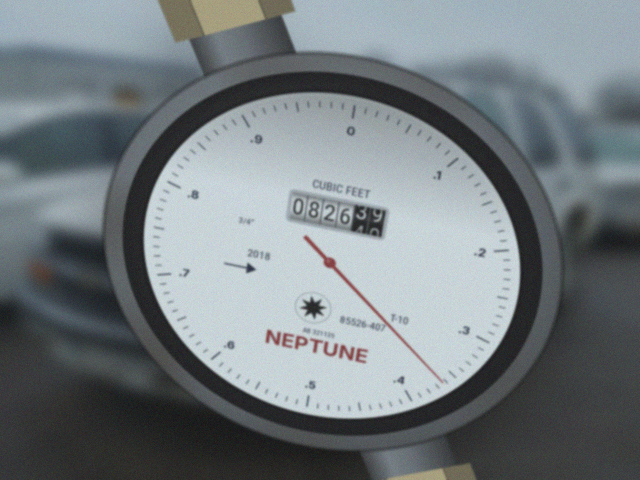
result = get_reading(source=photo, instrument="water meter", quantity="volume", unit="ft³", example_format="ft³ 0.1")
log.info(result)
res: ft³ 82639.36
